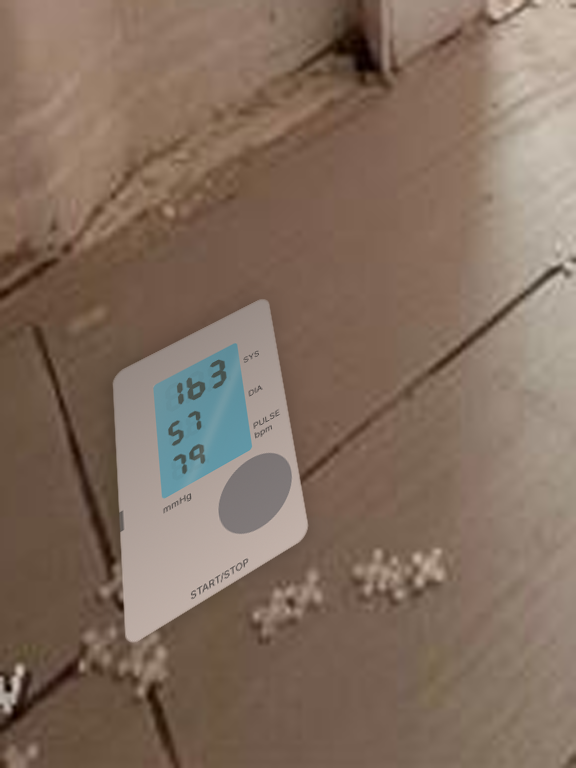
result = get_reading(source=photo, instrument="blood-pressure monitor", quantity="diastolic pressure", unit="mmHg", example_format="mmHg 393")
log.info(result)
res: mmHg 57
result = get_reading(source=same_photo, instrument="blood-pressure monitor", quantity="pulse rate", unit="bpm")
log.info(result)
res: bpm 79
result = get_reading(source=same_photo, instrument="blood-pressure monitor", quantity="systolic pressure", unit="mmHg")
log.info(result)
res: mmHg 163
